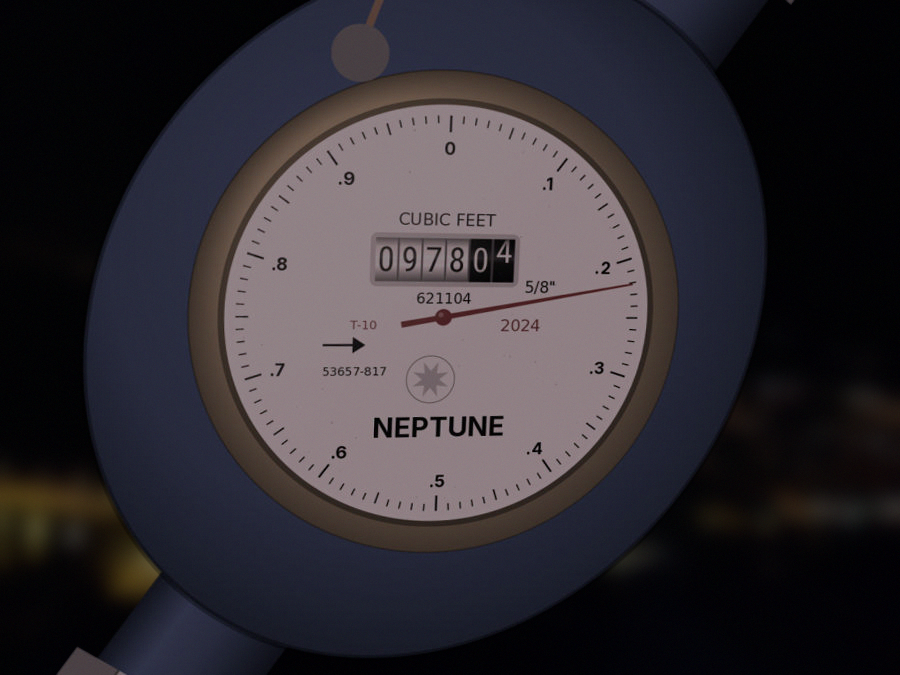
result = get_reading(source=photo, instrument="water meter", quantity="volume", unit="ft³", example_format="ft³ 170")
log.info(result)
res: ft³ 97804.22
